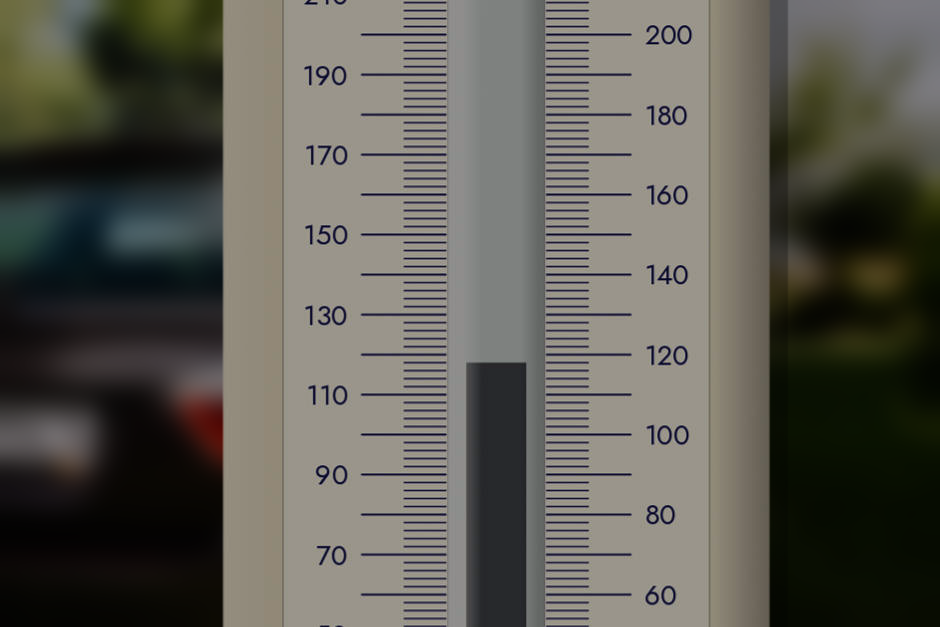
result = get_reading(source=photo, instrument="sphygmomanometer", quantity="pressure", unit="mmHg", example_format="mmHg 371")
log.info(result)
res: mmHg 118
